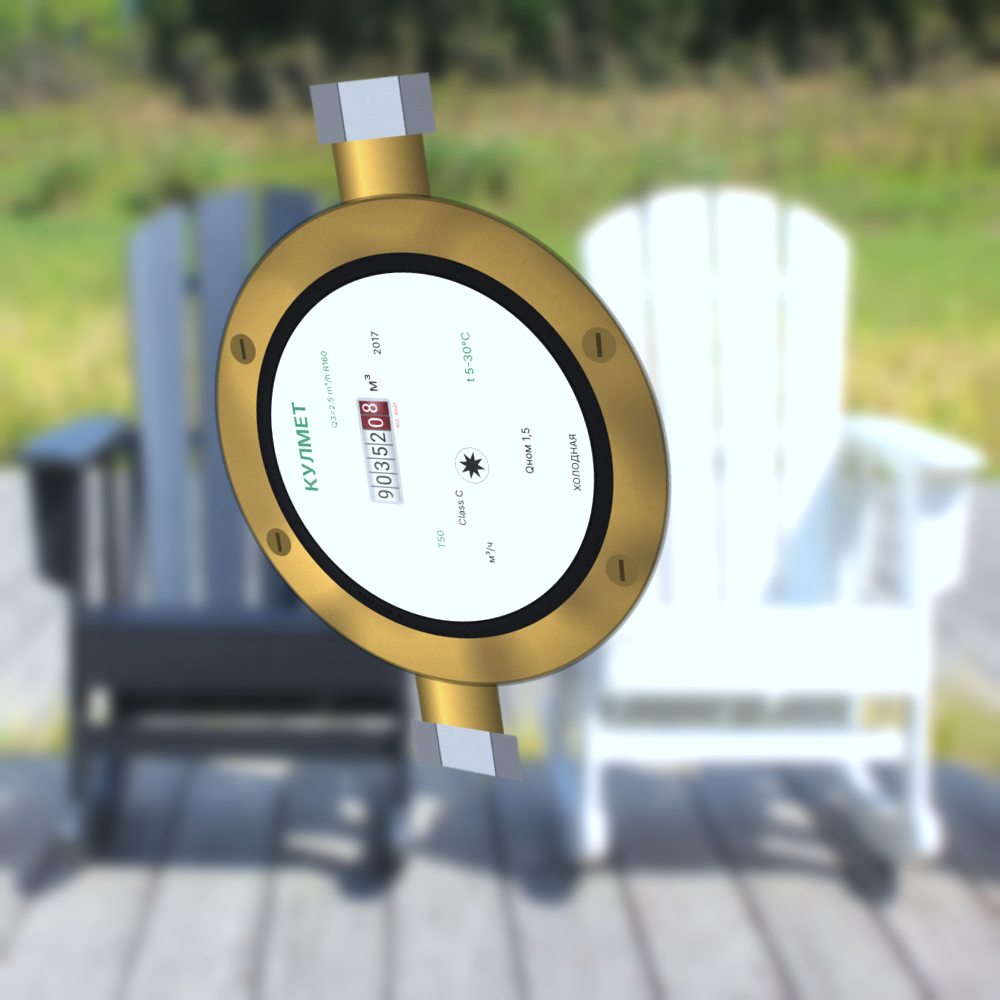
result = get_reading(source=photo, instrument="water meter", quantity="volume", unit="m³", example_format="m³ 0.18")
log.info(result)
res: m³ 90352.08
